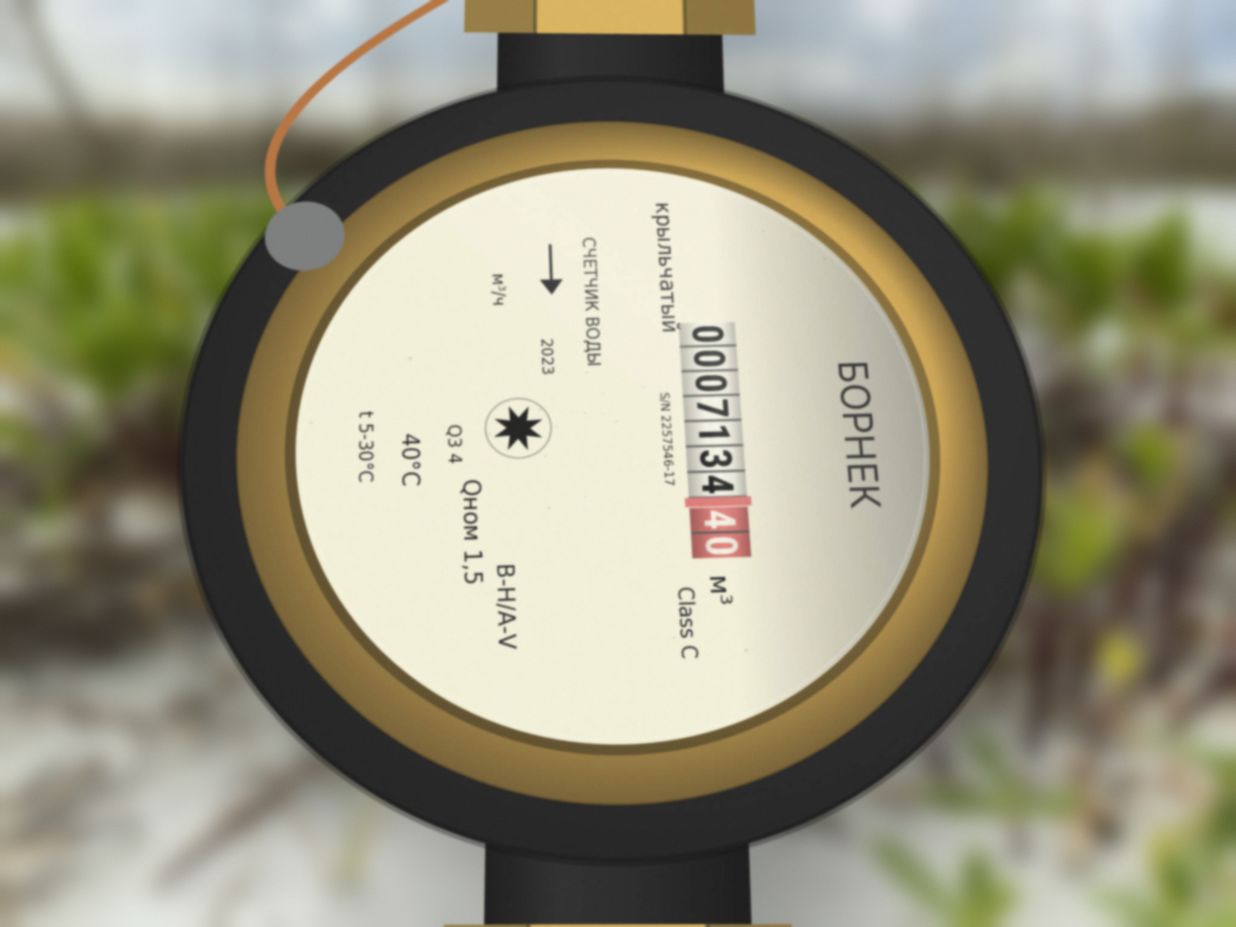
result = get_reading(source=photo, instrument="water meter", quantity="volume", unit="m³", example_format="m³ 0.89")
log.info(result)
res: m³ 7134.40
